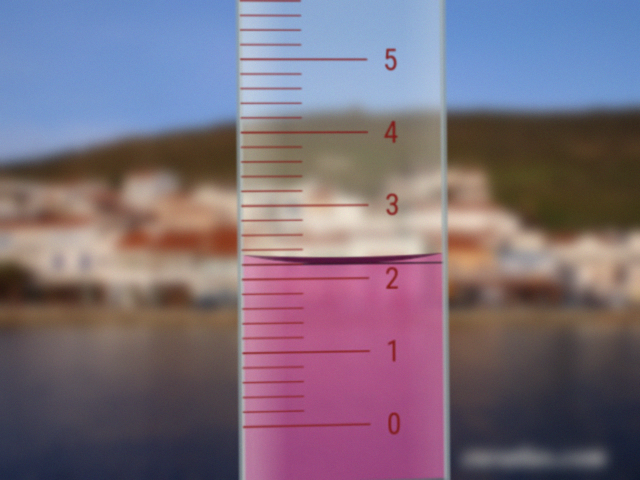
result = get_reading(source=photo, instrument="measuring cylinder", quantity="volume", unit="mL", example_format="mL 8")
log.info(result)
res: mL 2.2
